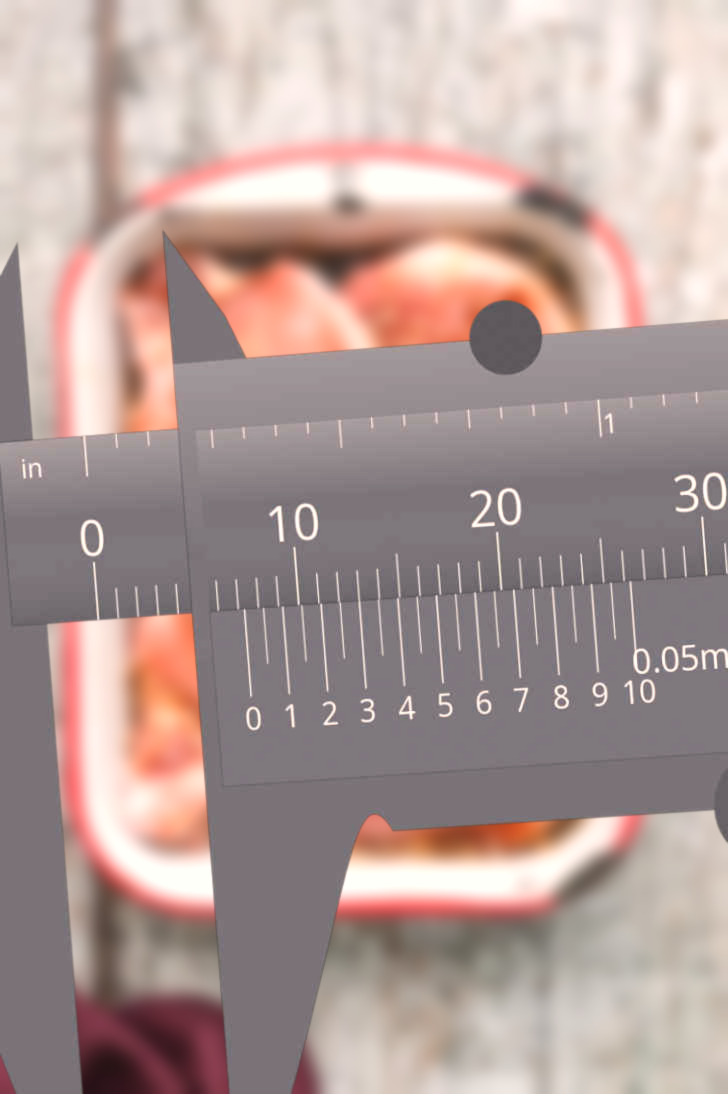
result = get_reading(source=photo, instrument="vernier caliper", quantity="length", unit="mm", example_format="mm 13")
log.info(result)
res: mm 7.3
